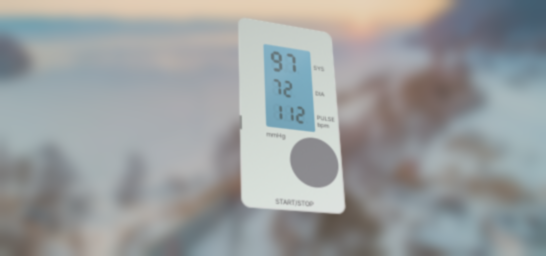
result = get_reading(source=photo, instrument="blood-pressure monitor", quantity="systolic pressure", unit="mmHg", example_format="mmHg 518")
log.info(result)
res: mmHg 97
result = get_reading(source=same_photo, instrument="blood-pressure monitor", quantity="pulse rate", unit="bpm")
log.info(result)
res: bpm 112
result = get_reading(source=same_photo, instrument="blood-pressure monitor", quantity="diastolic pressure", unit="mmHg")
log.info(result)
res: mmHg 72
